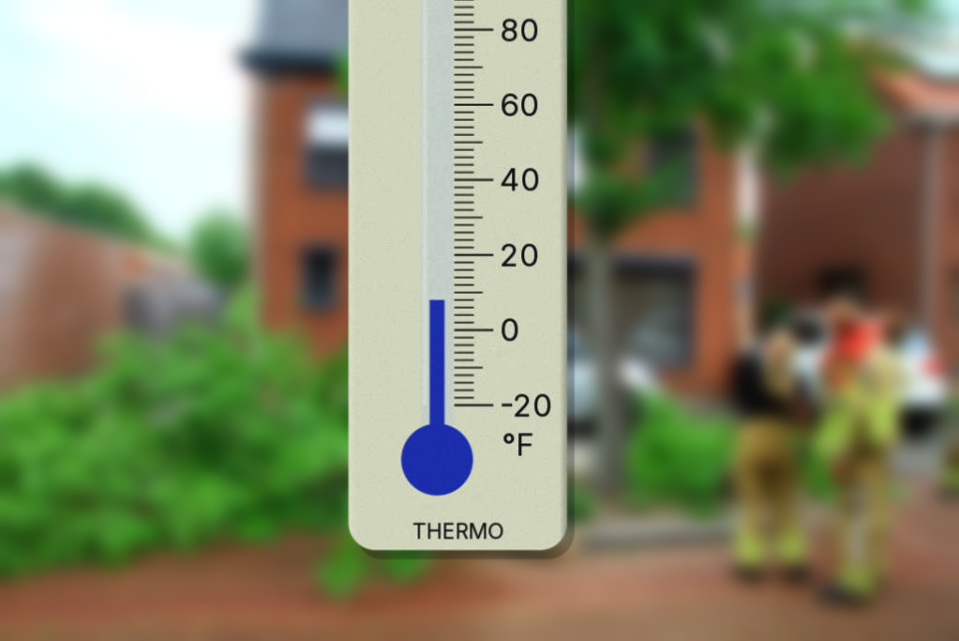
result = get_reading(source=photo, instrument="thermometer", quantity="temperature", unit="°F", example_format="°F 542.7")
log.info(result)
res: °F 8
